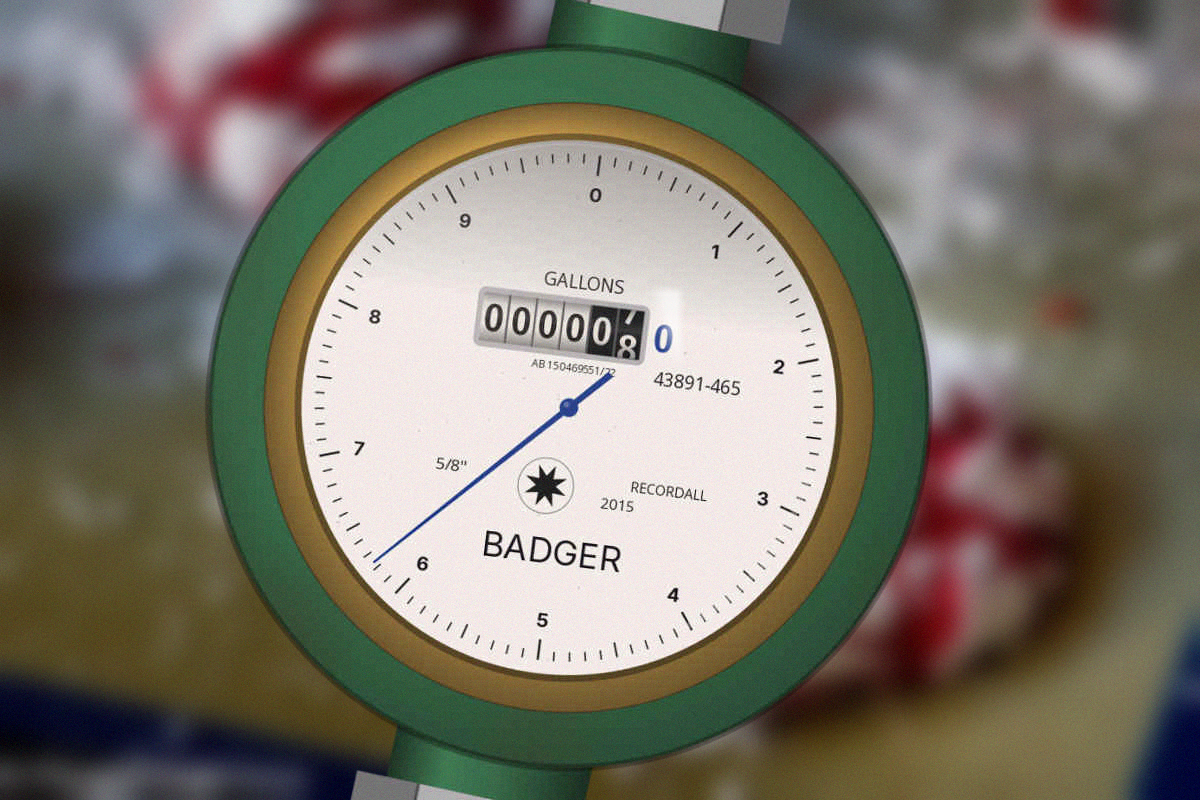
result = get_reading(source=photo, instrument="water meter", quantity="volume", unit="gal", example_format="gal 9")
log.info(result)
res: gal 76.2
